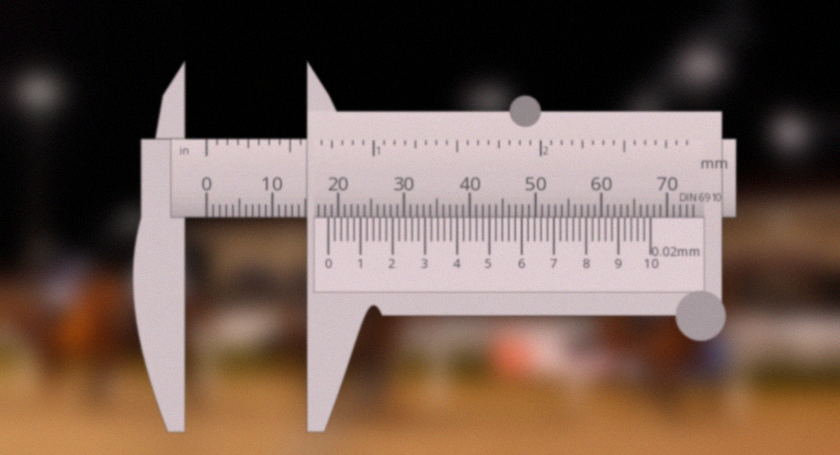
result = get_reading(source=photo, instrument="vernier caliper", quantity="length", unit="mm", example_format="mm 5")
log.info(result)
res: mm 18.5
